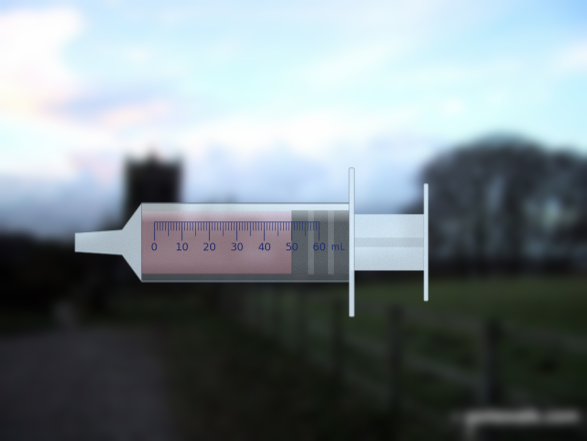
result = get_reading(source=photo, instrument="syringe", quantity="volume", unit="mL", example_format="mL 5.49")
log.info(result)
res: mL 50
